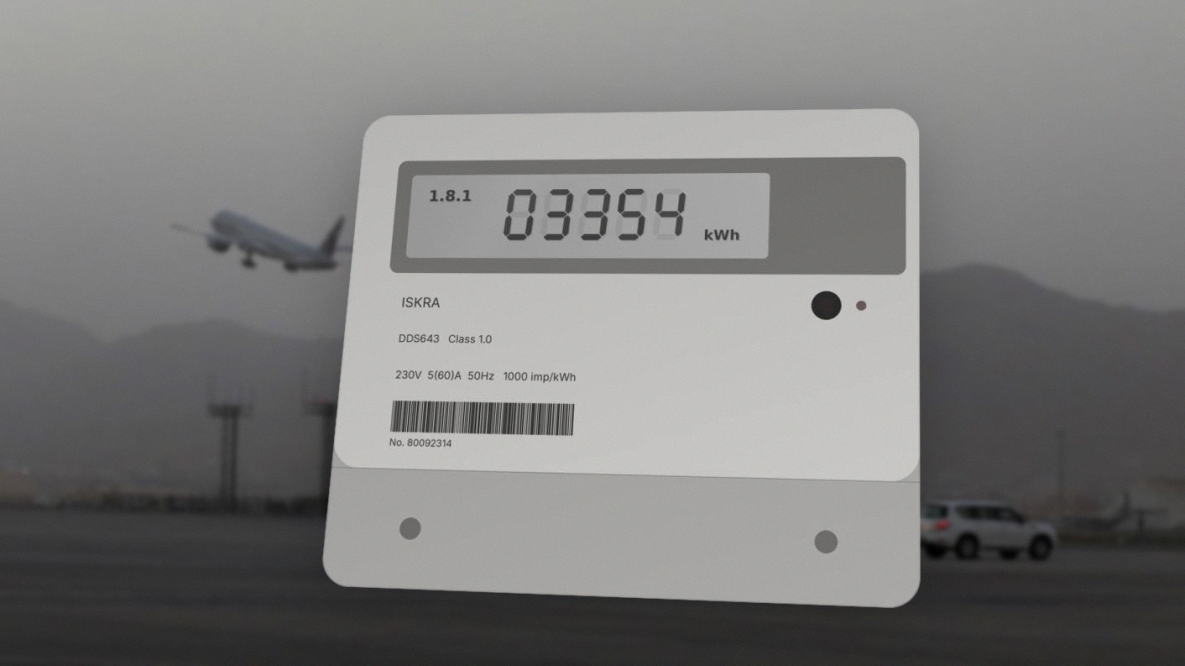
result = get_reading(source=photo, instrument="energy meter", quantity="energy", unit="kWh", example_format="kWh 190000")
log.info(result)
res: kWh 3354
